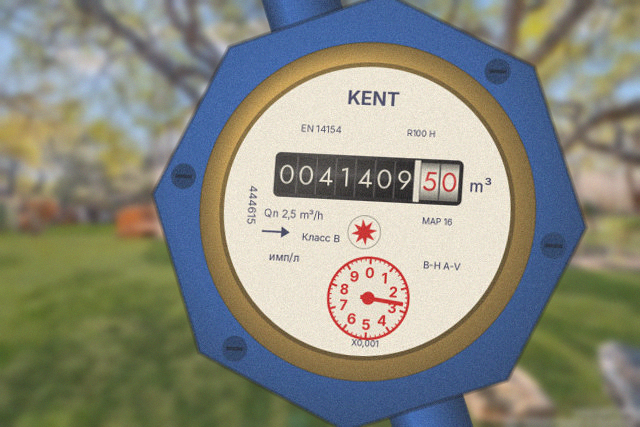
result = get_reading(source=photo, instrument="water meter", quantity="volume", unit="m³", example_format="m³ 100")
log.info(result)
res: m³ 41409.502
